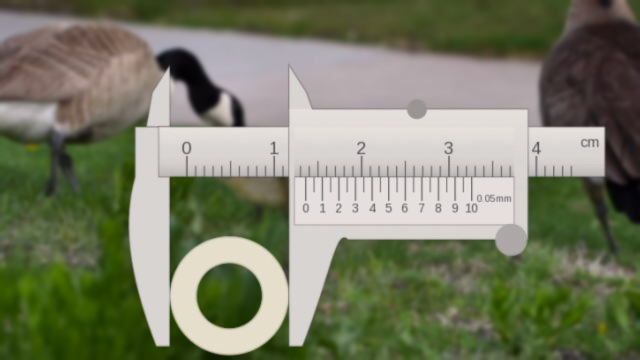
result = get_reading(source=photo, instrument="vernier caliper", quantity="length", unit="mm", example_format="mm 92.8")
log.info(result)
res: mm 13.6
